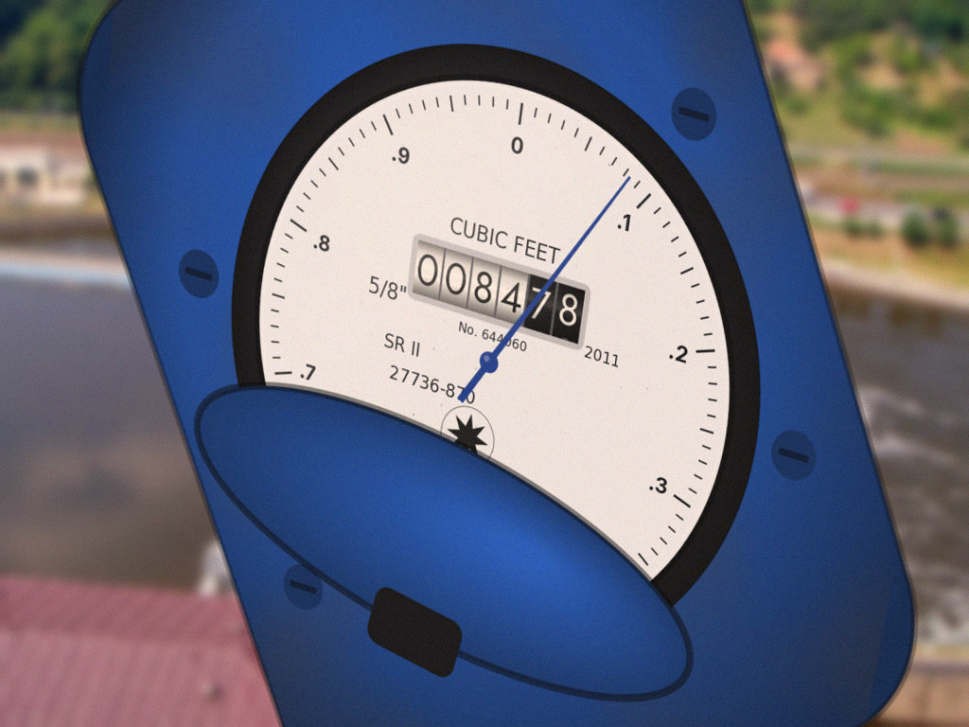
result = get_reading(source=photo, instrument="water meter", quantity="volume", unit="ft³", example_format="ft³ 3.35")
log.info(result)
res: ft³ 8478.08
